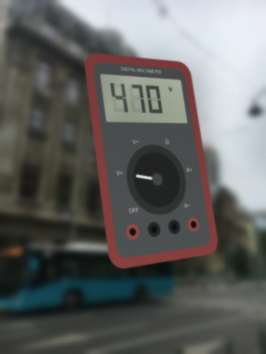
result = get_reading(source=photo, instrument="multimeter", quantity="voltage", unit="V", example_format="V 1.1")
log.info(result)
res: V 470
